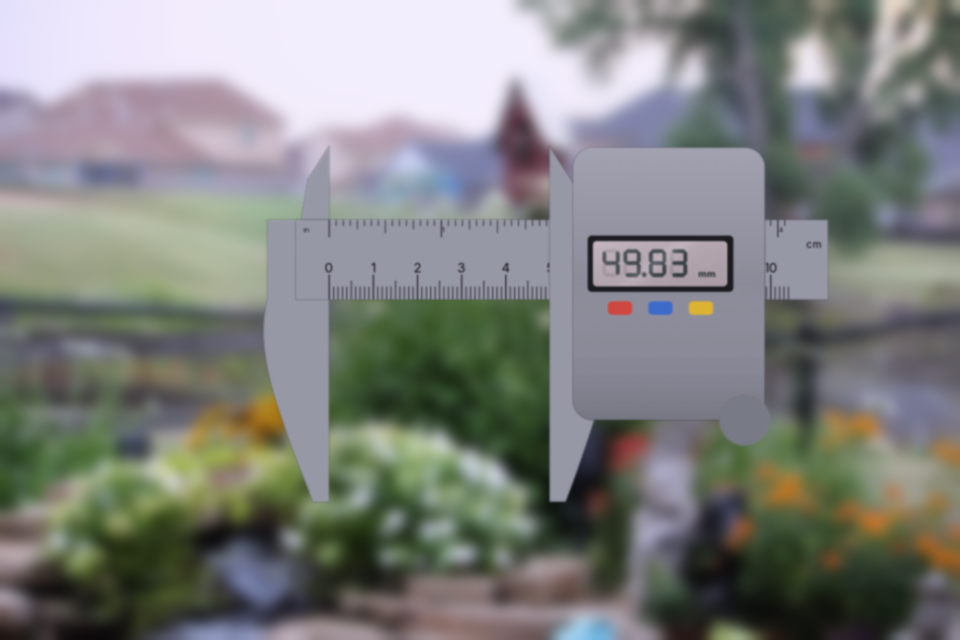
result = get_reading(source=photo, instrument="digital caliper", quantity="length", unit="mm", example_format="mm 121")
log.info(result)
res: mm 49.83
